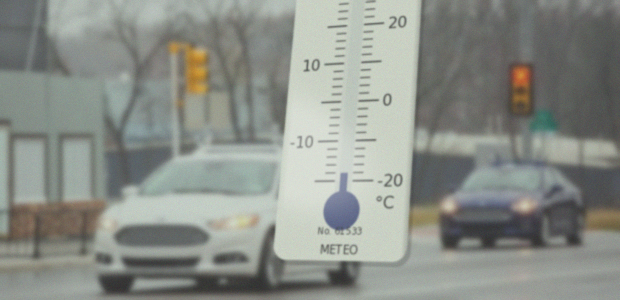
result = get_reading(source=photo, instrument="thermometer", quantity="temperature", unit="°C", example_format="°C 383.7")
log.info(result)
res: °C -18
